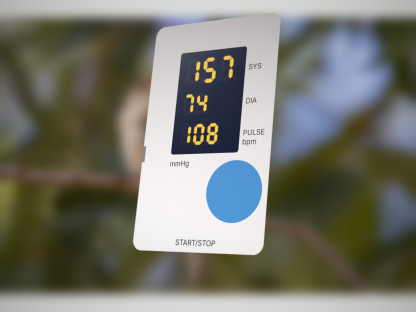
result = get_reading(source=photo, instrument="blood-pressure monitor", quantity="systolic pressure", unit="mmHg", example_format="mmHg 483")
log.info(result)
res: mmHg 157
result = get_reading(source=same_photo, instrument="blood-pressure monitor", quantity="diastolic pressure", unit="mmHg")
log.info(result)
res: mmHg 74
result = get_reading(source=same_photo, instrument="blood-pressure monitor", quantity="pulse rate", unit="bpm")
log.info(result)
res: bpm 108
